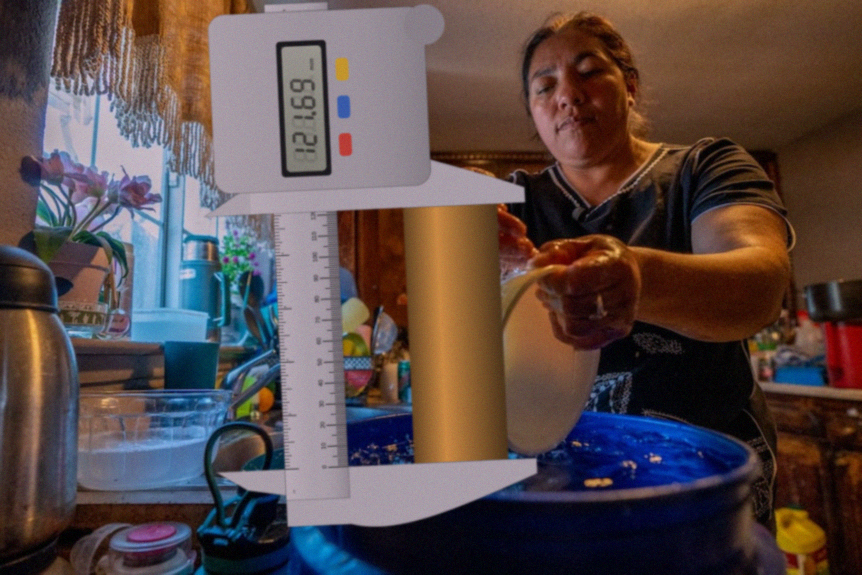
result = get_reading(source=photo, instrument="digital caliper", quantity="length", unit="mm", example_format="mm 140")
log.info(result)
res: mm 121.69
